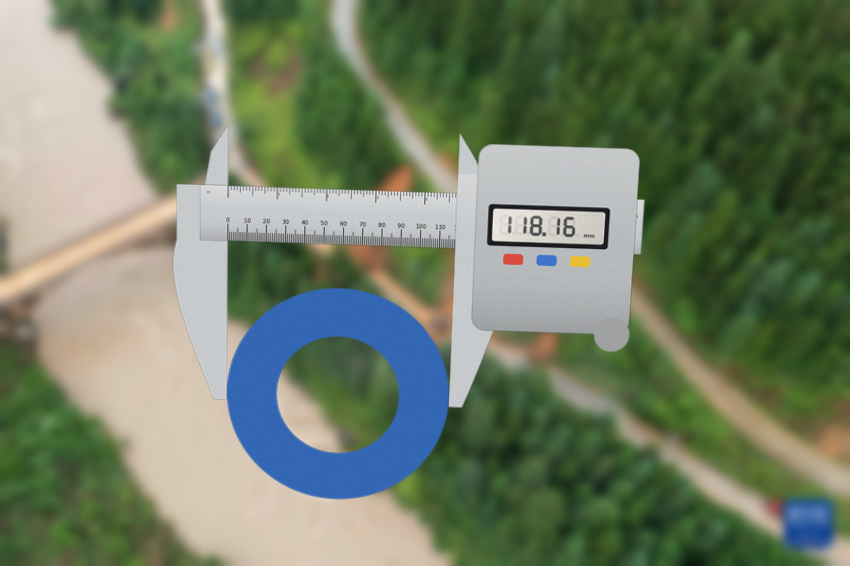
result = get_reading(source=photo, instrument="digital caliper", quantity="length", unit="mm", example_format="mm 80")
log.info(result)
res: mm 118.16
